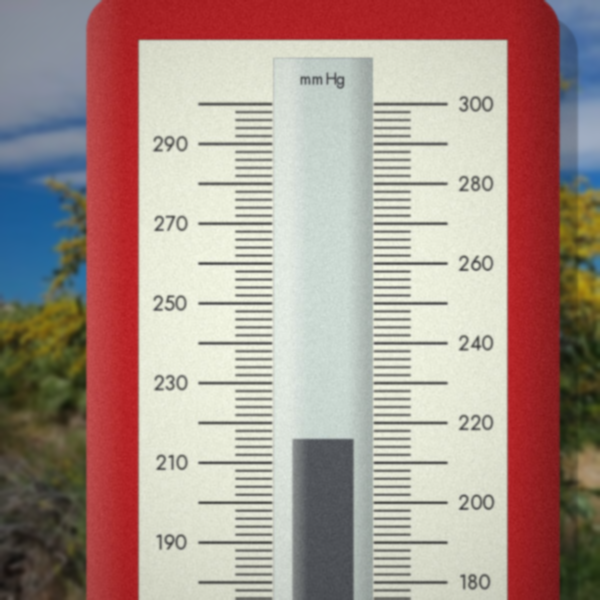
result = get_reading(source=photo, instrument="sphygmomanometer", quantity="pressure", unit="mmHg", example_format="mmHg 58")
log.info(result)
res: mmHg 216
